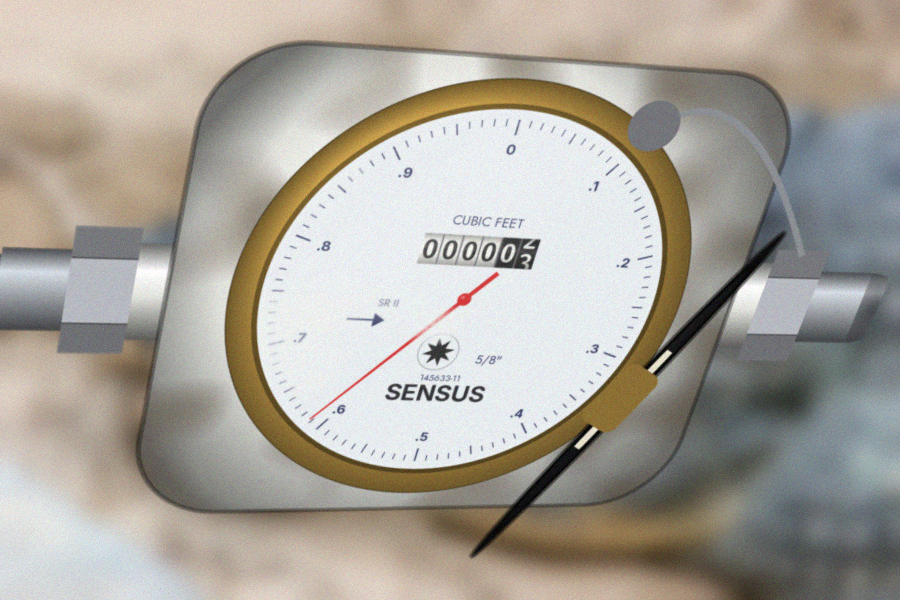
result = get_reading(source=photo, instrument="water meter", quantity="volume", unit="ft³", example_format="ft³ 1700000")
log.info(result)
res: ft³ 2.61
